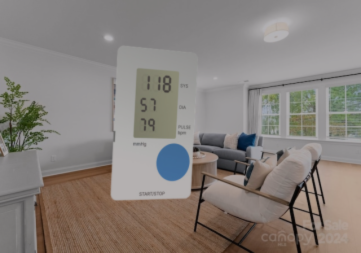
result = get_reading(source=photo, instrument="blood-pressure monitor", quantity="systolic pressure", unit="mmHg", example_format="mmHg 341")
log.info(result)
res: mmHg 118
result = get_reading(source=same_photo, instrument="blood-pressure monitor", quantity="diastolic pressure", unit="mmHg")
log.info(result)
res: mmHg 57
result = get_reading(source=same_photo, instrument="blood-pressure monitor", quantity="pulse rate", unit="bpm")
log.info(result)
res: bpm 79
